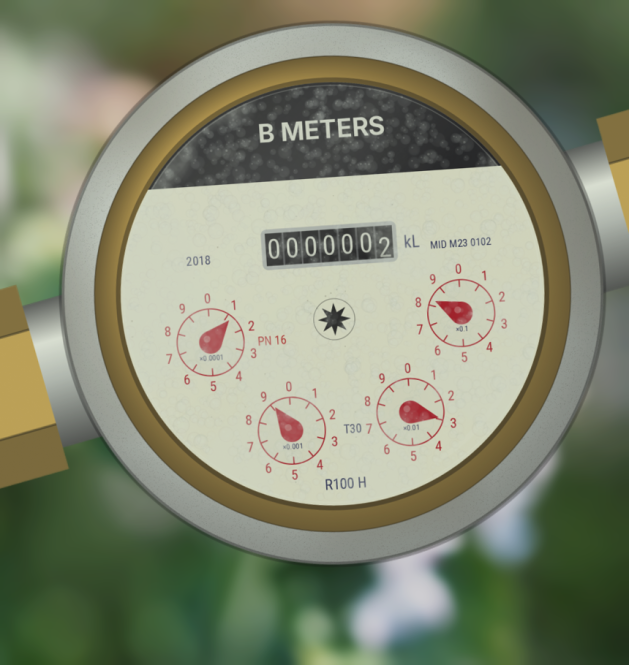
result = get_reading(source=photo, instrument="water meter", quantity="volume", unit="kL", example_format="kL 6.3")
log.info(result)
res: kL 1.8291
